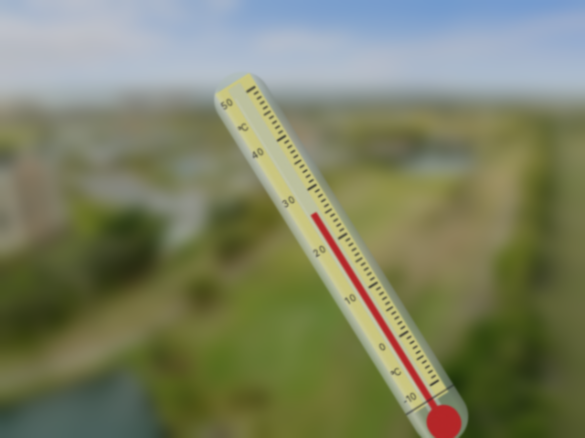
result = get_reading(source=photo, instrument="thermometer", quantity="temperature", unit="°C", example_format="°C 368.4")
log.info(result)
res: °C 26
